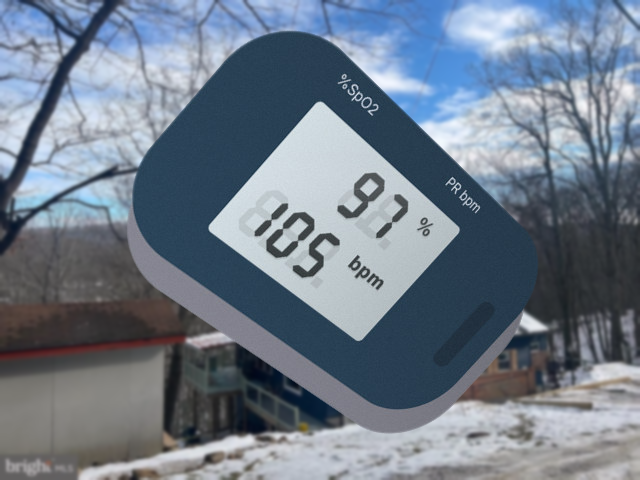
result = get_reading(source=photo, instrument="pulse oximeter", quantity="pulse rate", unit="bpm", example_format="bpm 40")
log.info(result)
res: bpm 105
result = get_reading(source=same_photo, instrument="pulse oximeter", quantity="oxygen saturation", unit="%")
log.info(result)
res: % 97
